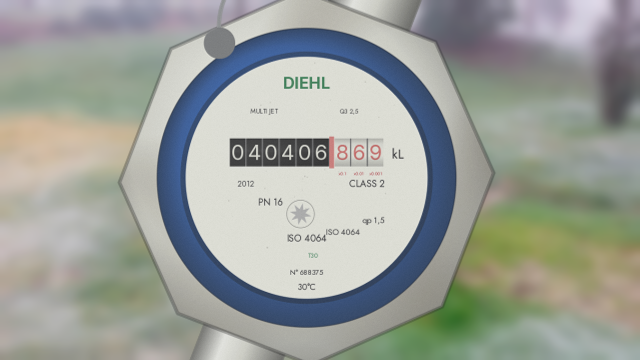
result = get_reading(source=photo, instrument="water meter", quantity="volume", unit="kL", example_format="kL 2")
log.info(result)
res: kL 40406.869
